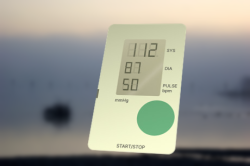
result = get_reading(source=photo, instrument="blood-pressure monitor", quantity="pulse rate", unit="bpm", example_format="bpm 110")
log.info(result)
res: bpm 50
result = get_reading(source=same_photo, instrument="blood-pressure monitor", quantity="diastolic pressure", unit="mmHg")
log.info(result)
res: mmHg 87
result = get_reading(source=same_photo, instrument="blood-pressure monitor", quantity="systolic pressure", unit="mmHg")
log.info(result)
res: mmHg 112
